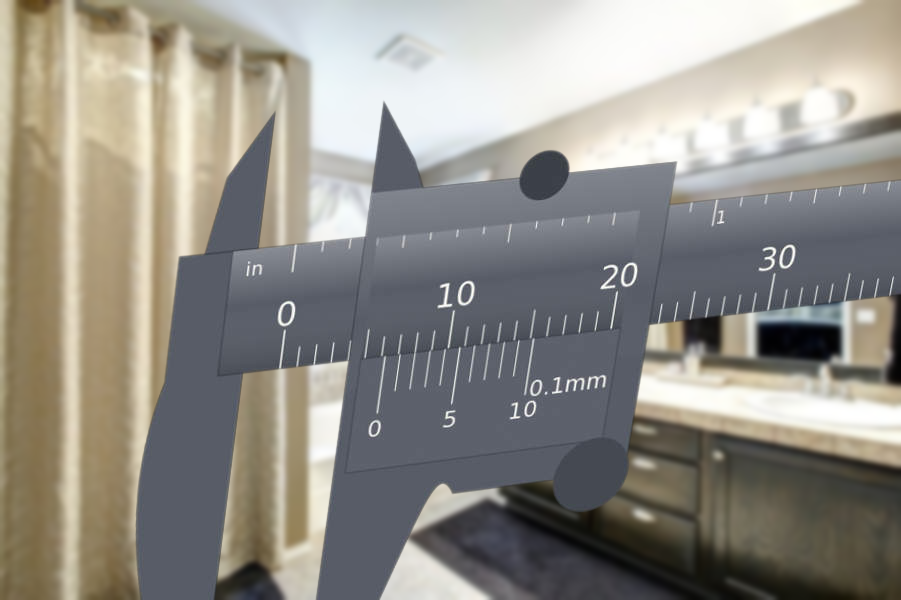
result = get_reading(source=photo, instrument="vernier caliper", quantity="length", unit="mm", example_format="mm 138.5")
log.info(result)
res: mm 6.2
